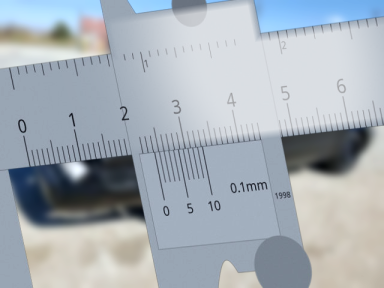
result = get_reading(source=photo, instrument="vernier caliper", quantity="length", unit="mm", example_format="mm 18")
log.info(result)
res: mm 24.2
